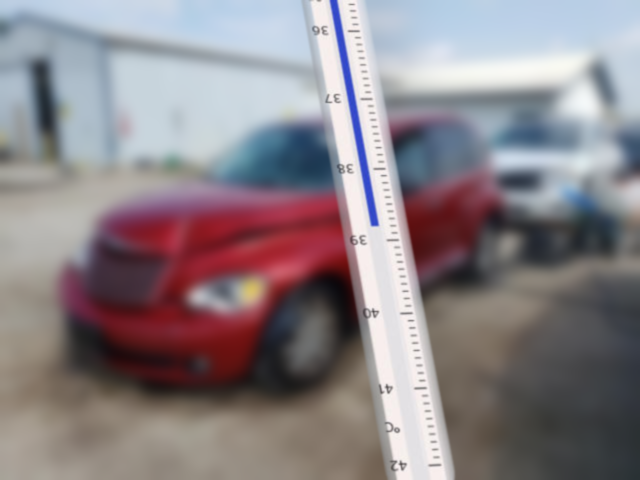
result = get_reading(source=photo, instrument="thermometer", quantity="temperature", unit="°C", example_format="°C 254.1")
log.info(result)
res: °C 38.8
